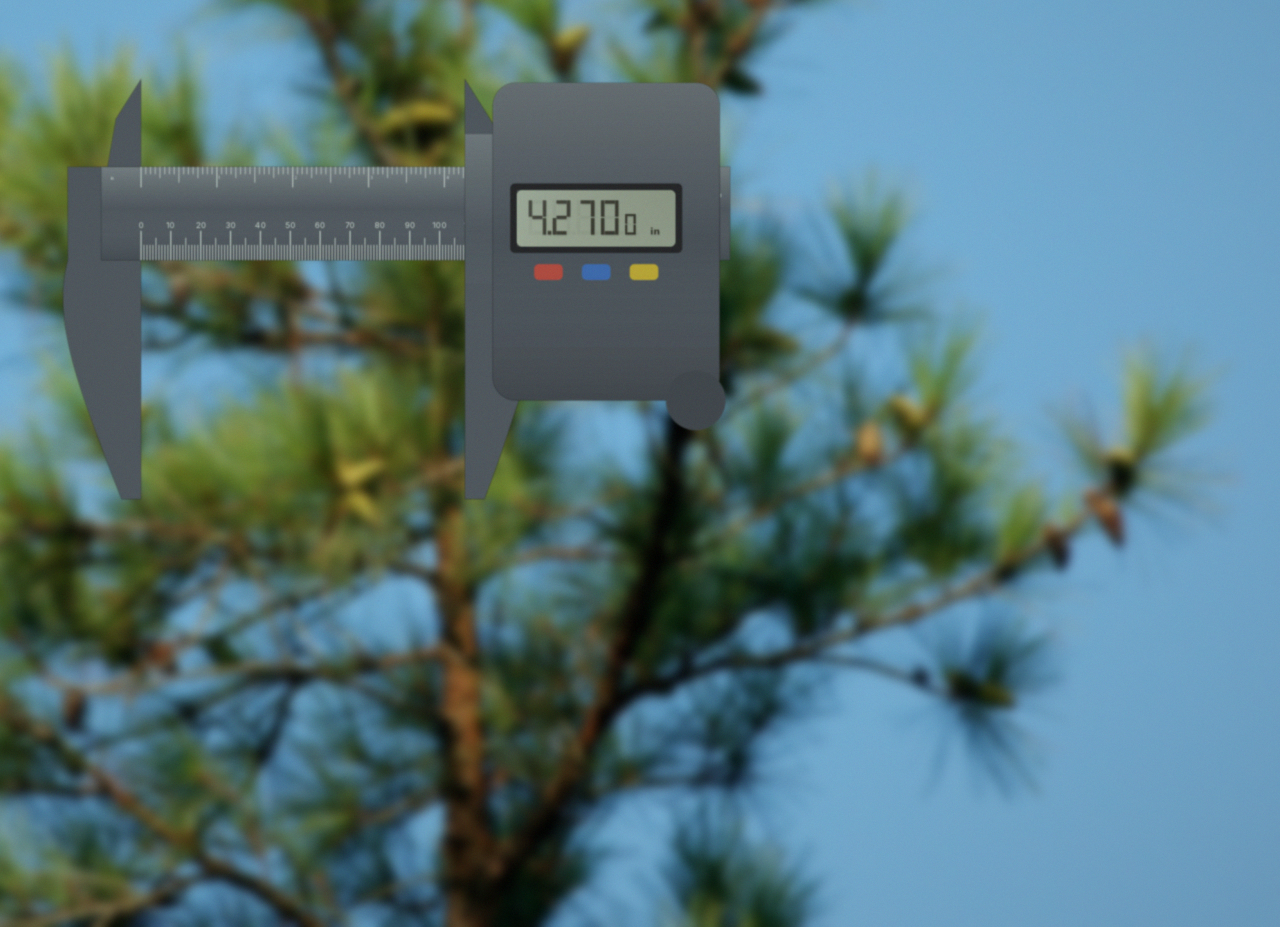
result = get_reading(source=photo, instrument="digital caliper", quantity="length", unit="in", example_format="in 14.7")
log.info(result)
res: in 4.2700
